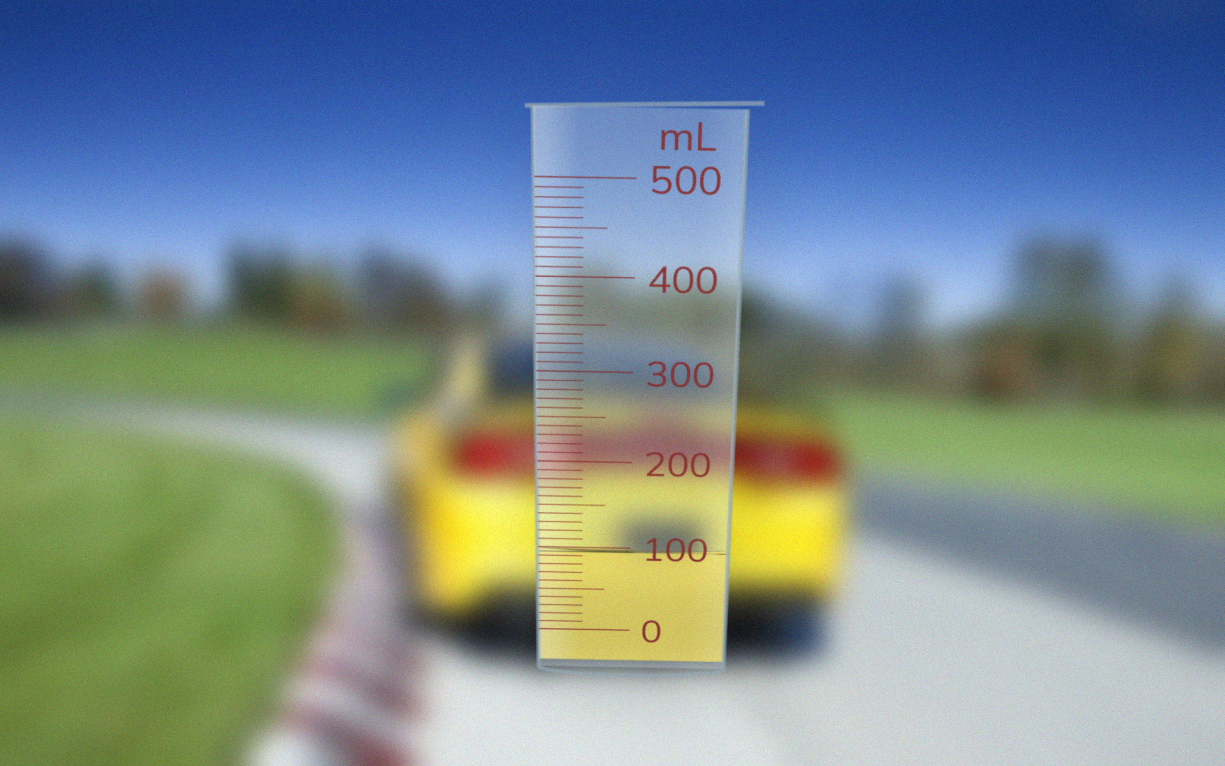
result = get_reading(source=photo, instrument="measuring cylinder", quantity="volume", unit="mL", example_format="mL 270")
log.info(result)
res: mL 95
